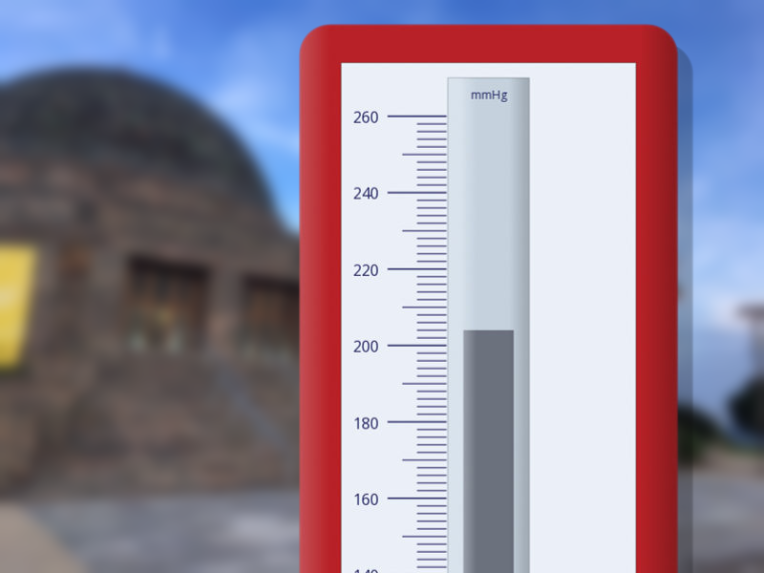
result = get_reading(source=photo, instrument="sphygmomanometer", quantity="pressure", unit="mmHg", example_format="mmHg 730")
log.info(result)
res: mmHg 204
